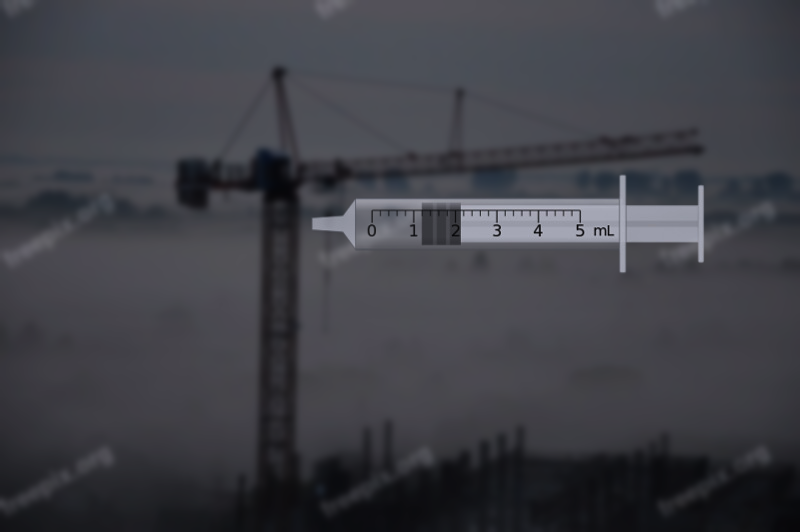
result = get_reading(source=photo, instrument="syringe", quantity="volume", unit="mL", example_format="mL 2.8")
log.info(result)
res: mL 1.2
